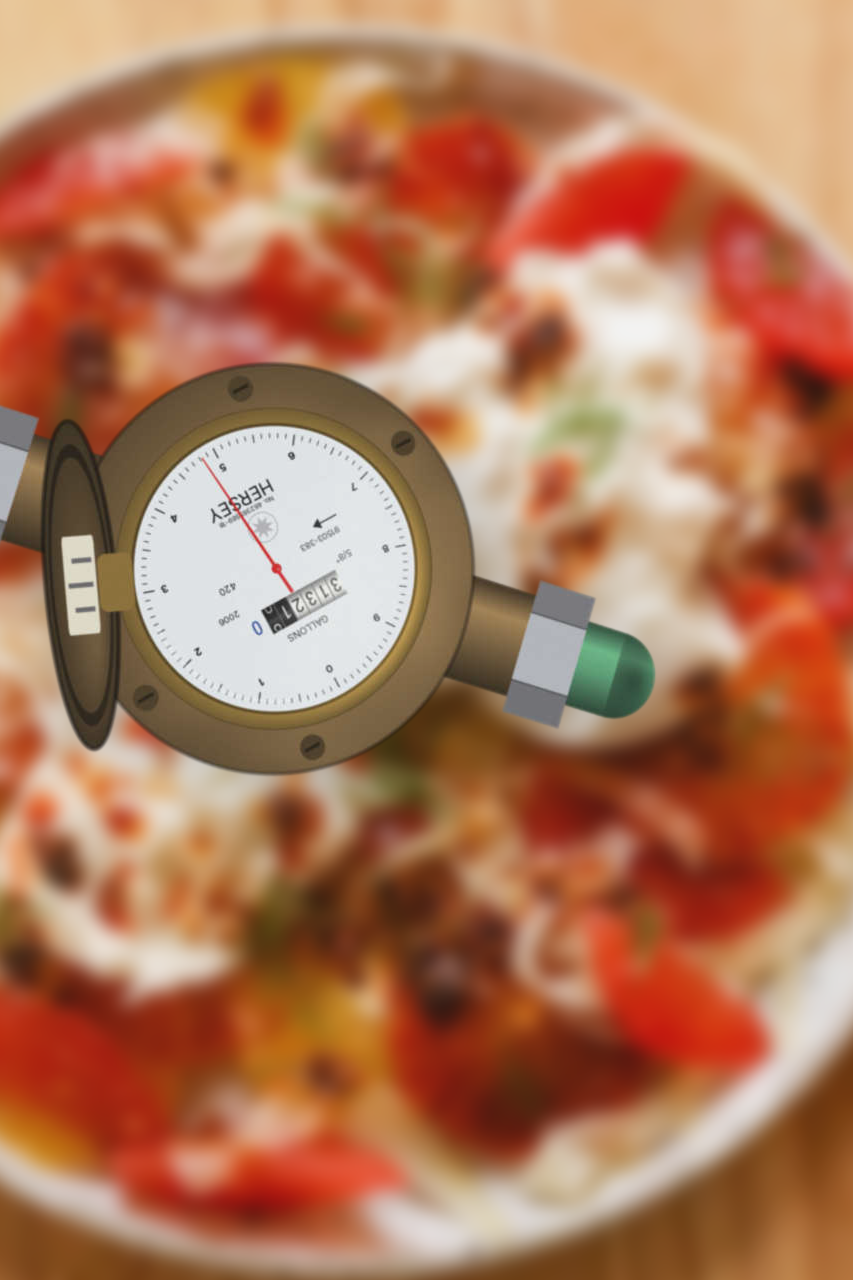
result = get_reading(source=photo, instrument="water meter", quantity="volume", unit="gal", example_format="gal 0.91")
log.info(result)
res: gal 3132184.8
